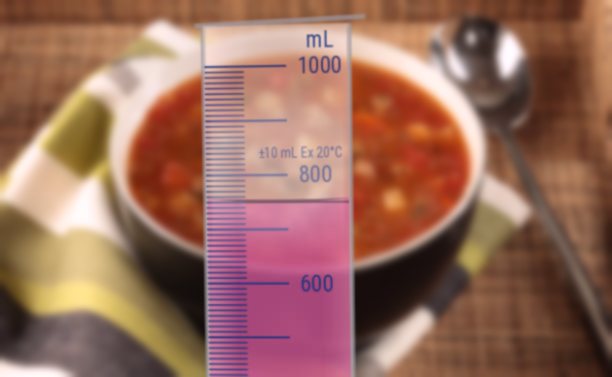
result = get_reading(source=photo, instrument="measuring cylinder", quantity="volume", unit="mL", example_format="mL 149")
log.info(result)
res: mL 750
